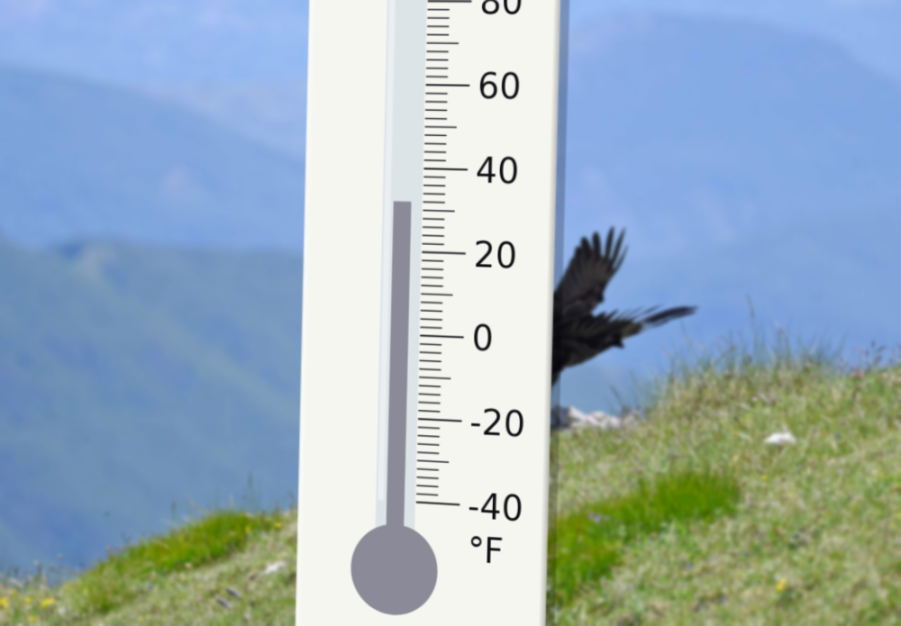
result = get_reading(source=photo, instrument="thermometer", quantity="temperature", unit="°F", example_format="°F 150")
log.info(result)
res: °F 32
